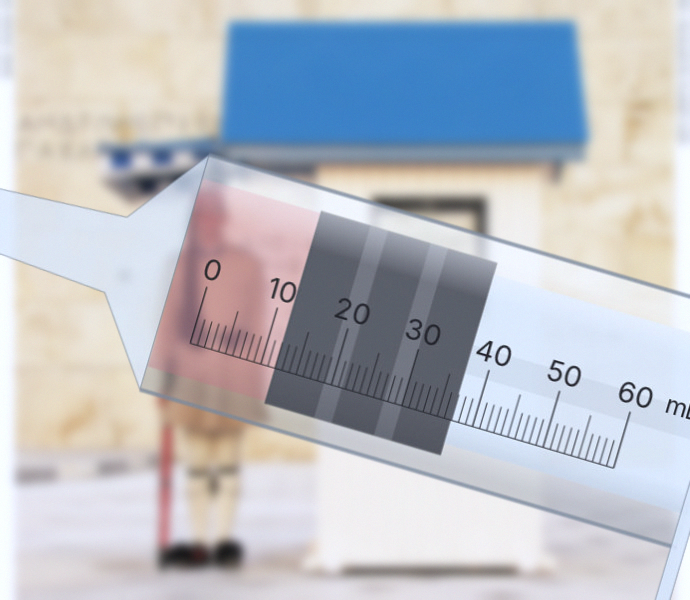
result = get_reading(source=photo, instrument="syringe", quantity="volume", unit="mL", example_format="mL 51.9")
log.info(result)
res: mL 12
